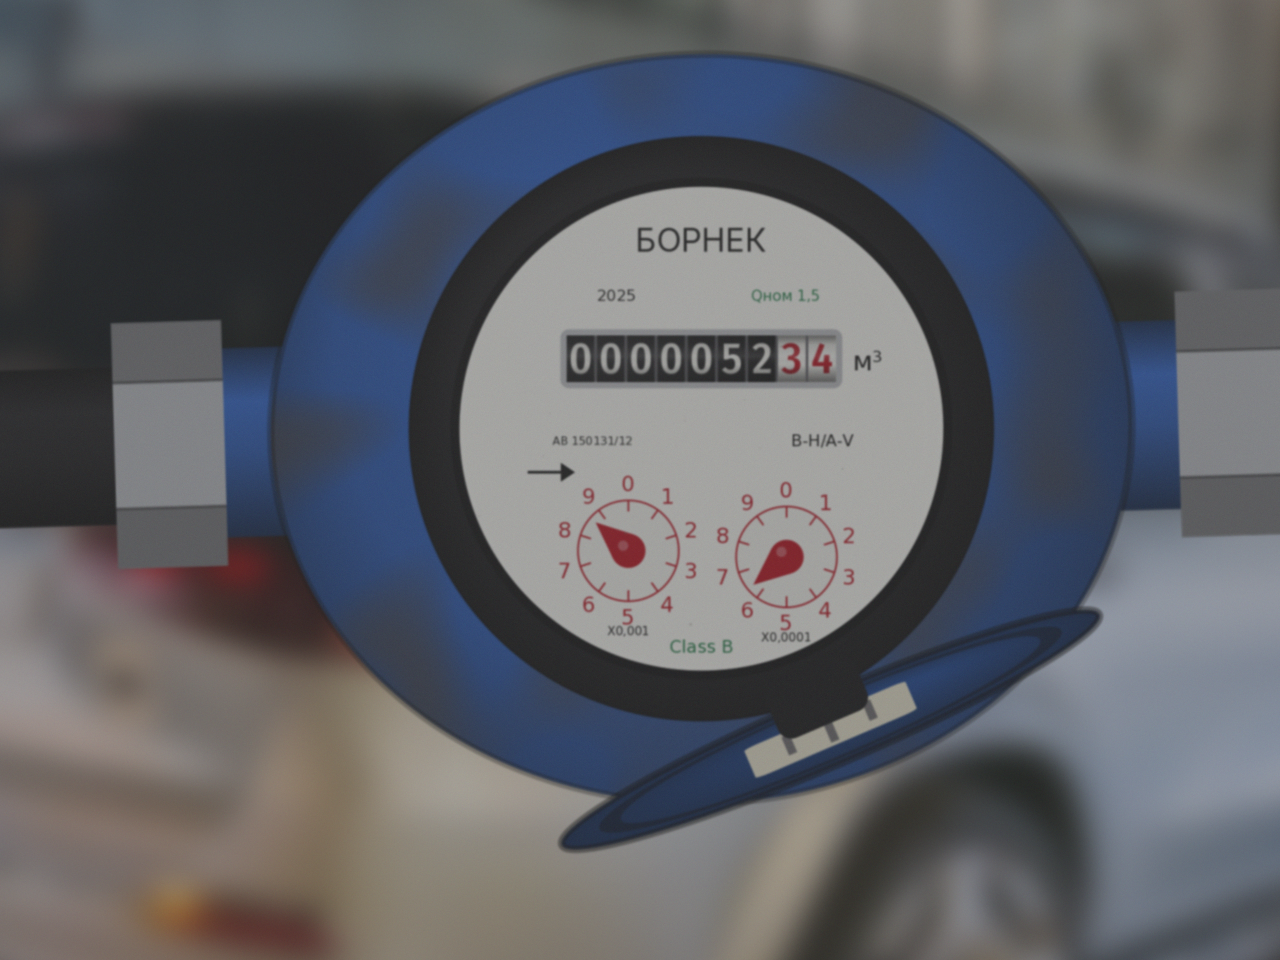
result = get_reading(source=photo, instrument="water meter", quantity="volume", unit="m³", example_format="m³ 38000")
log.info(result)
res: m³ 52.3486
